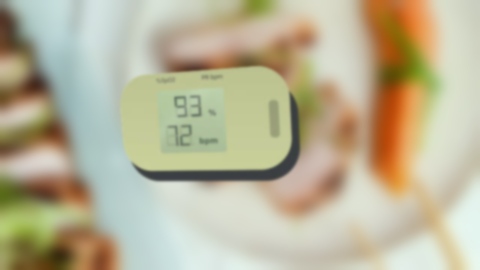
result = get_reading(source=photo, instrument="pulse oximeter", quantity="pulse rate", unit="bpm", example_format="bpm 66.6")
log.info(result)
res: bpm 72
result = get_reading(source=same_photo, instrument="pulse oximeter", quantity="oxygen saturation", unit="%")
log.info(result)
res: % 93
